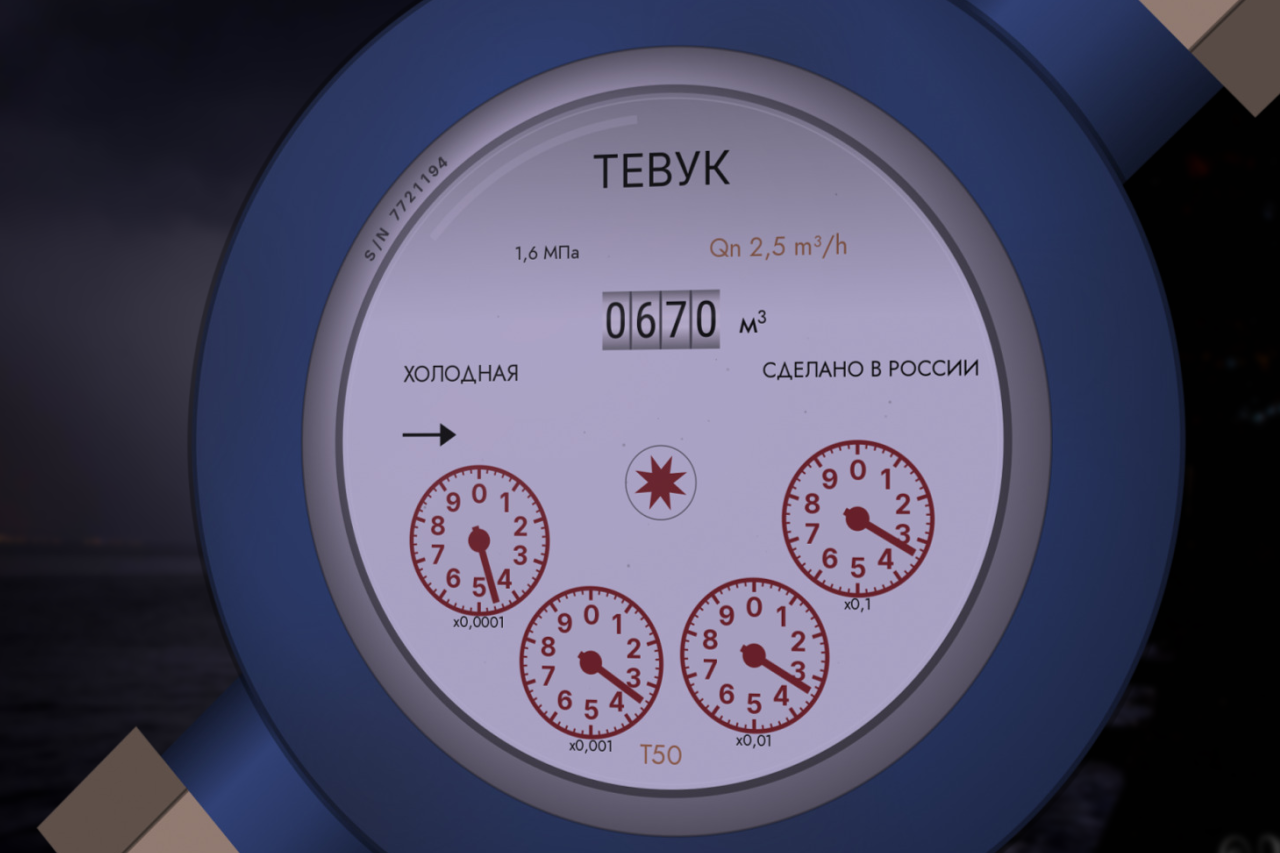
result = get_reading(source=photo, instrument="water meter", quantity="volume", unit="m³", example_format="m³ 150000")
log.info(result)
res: m³ 670.3334
